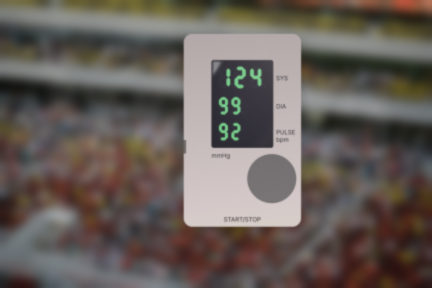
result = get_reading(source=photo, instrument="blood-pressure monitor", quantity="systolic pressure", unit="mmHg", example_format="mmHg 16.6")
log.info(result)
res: mmHg 124
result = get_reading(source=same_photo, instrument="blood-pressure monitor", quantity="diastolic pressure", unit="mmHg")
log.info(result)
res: mmHg 99
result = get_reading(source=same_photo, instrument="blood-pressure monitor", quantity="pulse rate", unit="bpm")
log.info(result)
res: bpm 92
